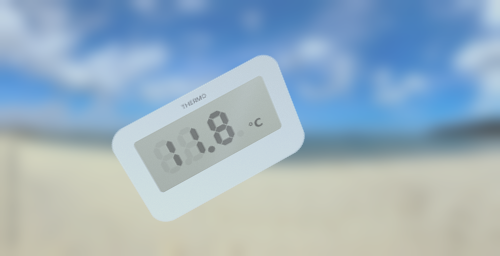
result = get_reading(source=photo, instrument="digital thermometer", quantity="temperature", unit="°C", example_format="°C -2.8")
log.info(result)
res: °C 11.8
